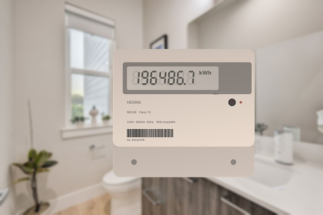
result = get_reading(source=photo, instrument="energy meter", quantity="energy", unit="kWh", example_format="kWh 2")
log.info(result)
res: kWh 196486.7
